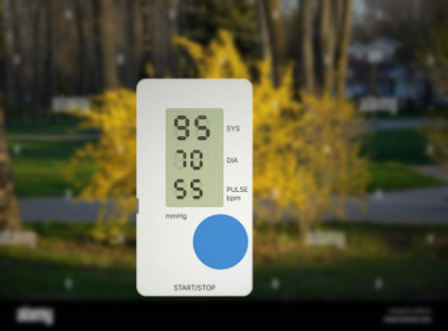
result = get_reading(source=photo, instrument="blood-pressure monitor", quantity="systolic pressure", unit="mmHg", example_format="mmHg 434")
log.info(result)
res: mmHg 95
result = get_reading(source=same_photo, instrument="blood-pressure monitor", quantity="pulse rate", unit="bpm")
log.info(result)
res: bpm 55
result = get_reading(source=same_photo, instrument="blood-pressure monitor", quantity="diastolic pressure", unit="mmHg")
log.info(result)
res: mmHg 70
